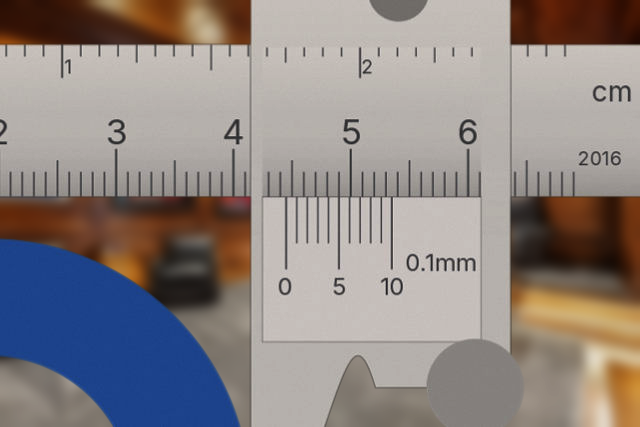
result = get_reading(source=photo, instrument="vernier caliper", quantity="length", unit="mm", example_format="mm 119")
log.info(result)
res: mm 44.5
